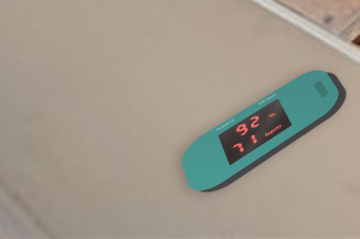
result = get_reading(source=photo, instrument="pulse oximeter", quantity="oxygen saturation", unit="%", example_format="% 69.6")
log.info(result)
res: % 92
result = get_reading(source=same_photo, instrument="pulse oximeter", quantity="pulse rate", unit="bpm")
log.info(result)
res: bpm 71
